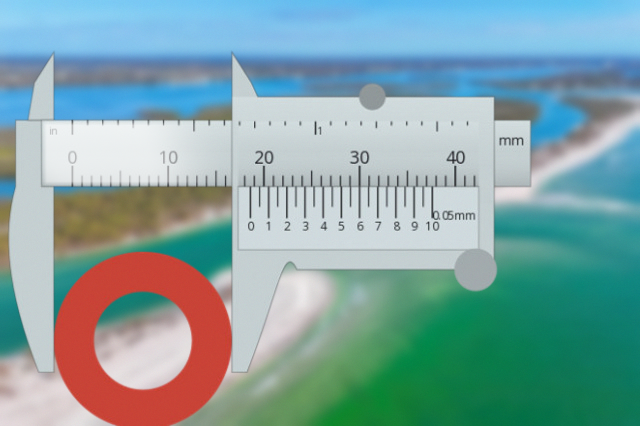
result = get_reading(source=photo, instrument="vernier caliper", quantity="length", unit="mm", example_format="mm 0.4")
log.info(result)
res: mm 18.6
